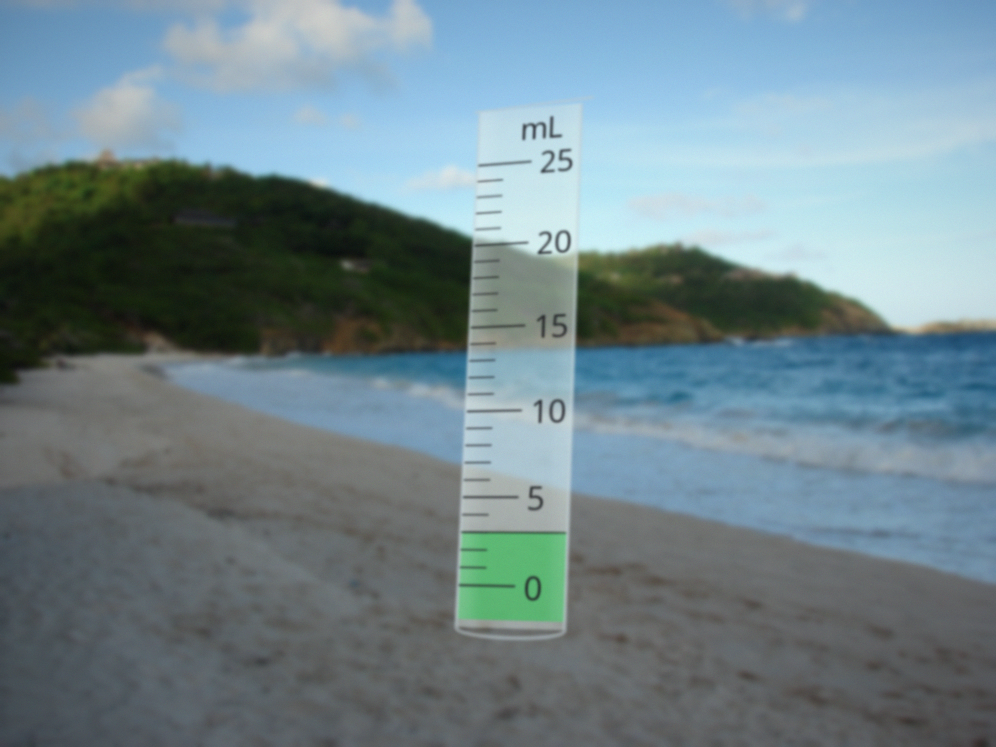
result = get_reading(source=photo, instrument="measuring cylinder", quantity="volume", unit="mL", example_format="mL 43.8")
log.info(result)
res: mL 3
